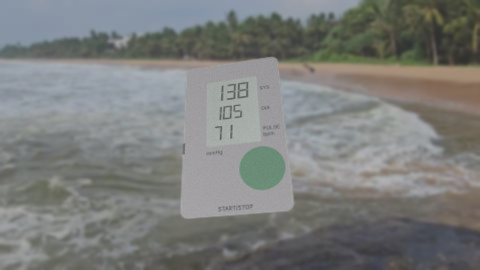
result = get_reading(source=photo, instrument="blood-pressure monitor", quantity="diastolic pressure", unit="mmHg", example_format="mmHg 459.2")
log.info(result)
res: mmHg 105
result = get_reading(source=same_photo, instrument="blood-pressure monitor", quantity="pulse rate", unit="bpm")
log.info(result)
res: bpm 71
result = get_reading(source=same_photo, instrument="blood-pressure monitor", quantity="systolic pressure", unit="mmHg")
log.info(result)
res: mmHg 138
